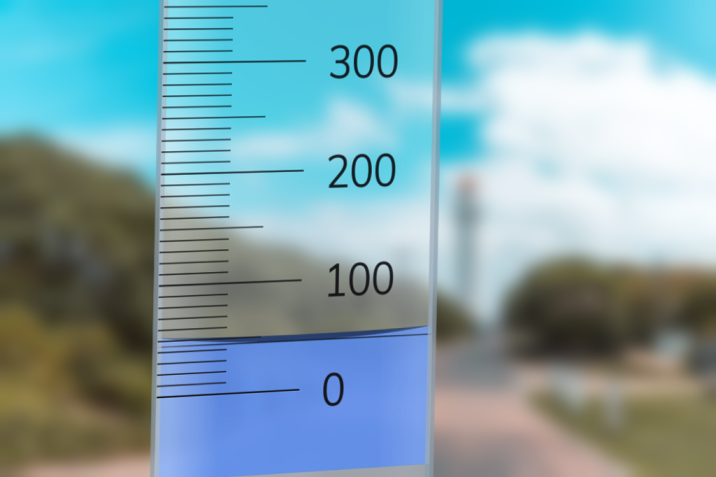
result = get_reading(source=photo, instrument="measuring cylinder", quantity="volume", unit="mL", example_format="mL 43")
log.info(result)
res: mL 45
